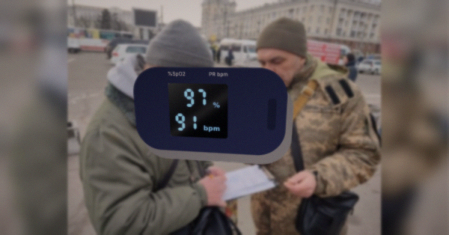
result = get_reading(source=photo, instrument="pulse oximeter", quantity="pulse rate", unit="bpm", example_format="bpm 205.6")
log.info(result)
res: bpm 91
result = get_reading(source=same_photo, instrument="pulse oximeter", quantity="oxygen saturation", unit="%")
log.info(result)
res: % 97
